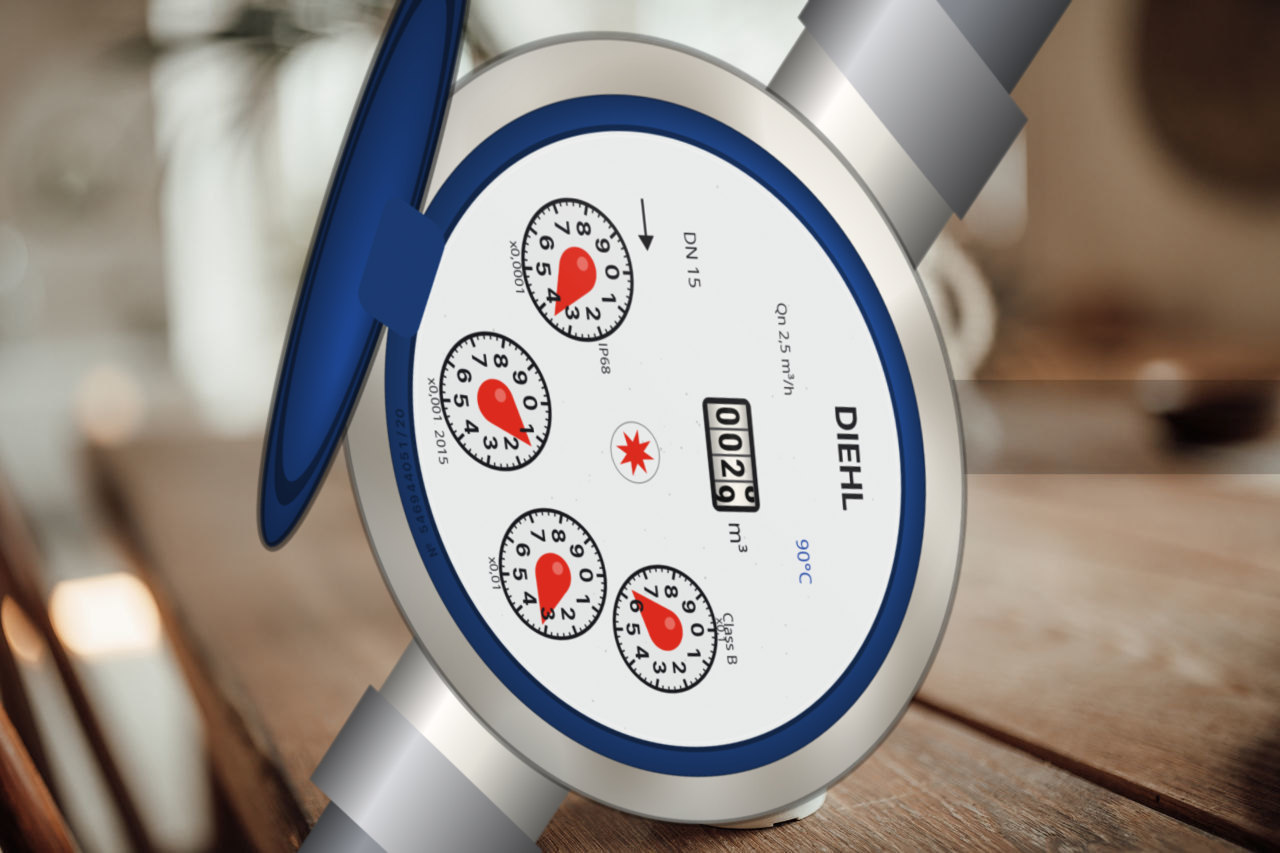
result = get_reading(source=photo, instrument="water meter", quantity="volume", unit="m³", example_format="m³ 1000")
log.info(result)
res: m³ 28.6313
